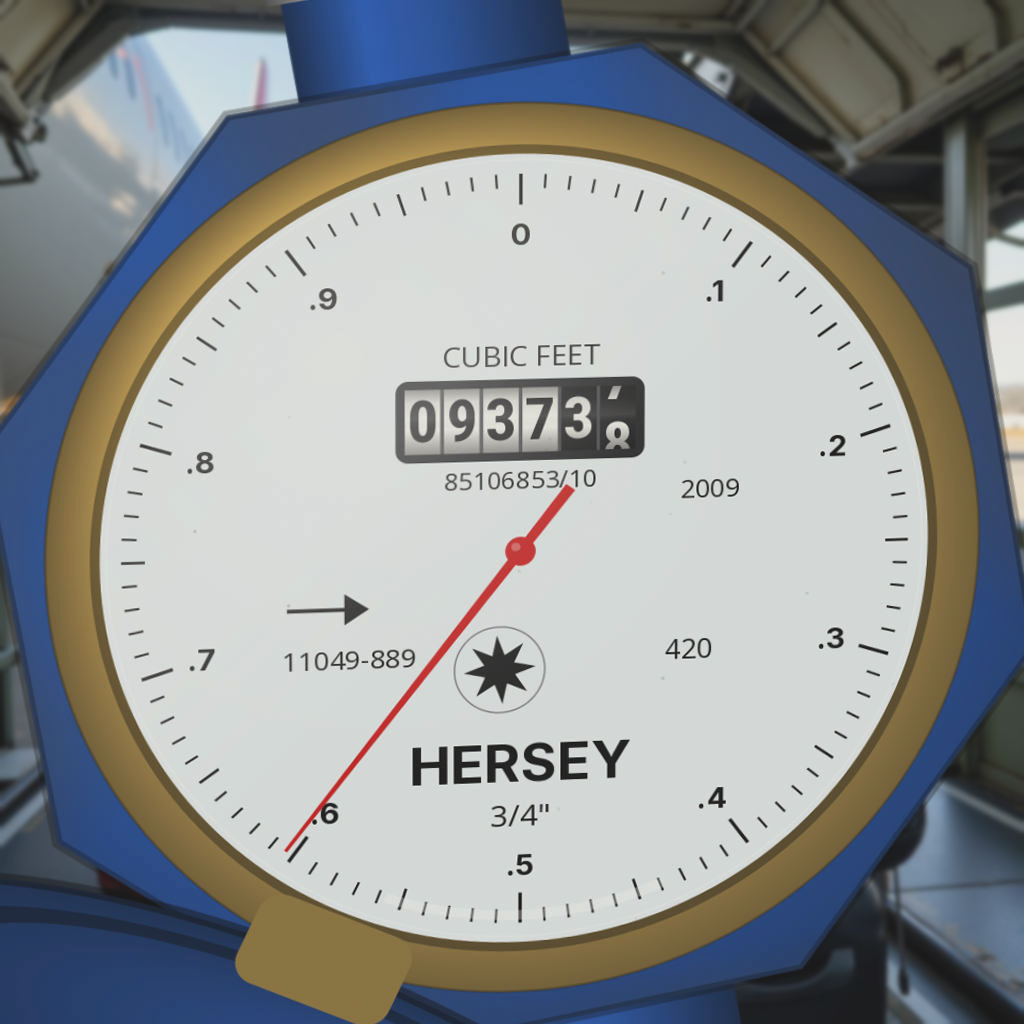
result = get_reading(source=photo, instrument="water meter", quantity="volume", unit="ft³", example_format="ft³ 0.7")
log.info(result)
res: ft³ 93737.60
